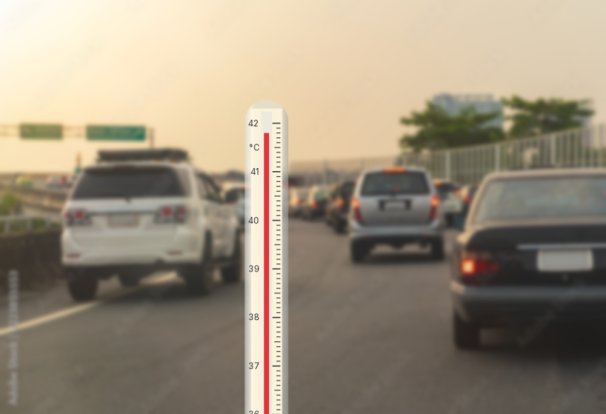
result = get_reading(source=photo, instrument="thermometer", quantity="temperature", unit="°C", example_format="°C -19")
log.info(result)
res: °C 41.8
